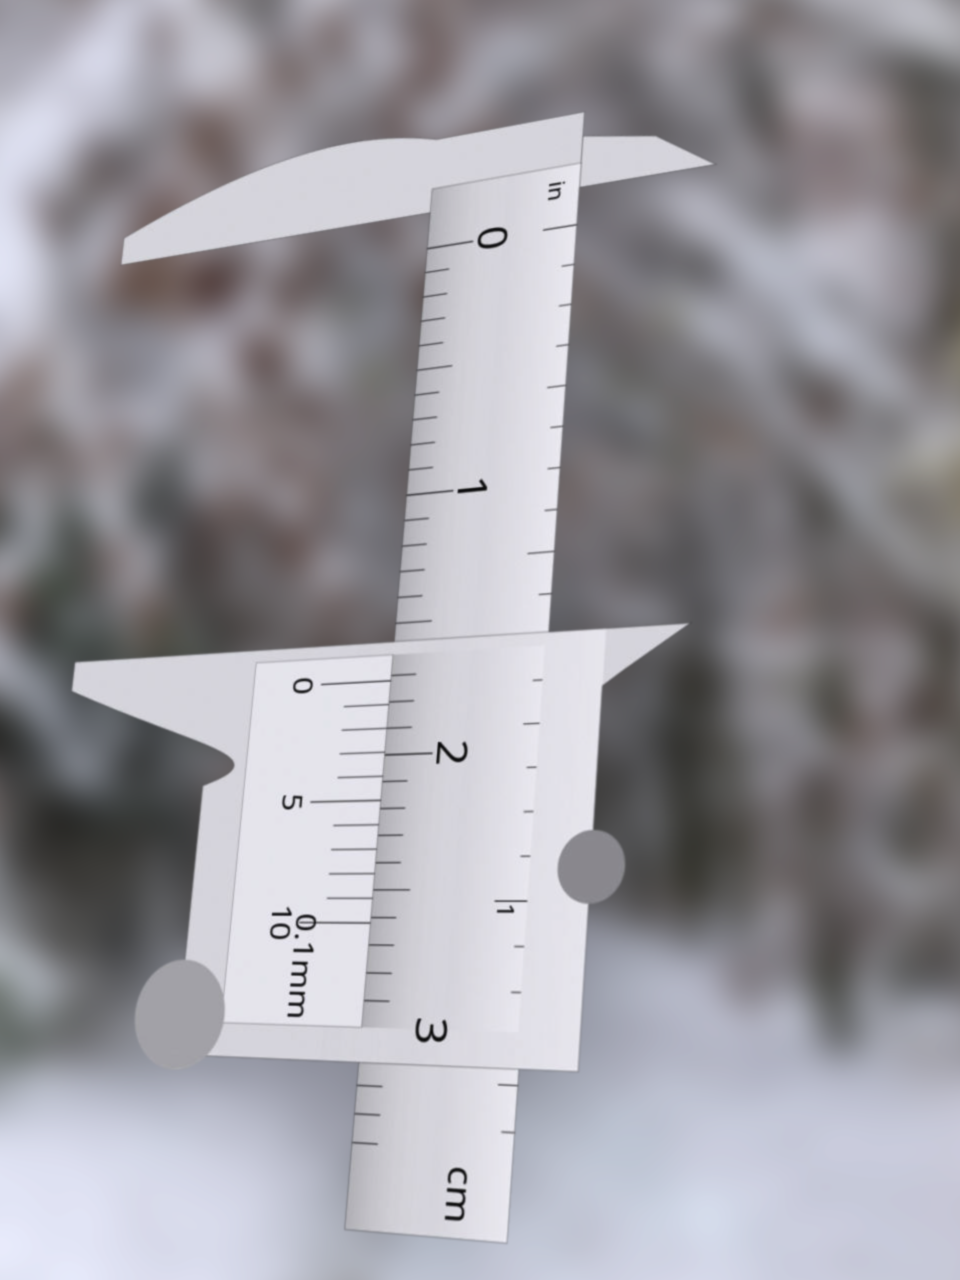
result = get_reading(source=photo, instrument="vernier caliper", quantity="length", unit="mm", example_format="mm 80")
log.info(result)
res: mm 17.2
